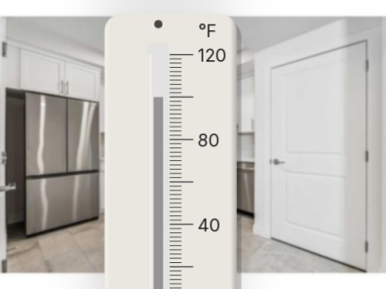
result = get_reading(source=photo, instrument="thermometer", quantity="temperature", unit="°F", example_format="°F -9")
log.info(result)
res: °F 100
